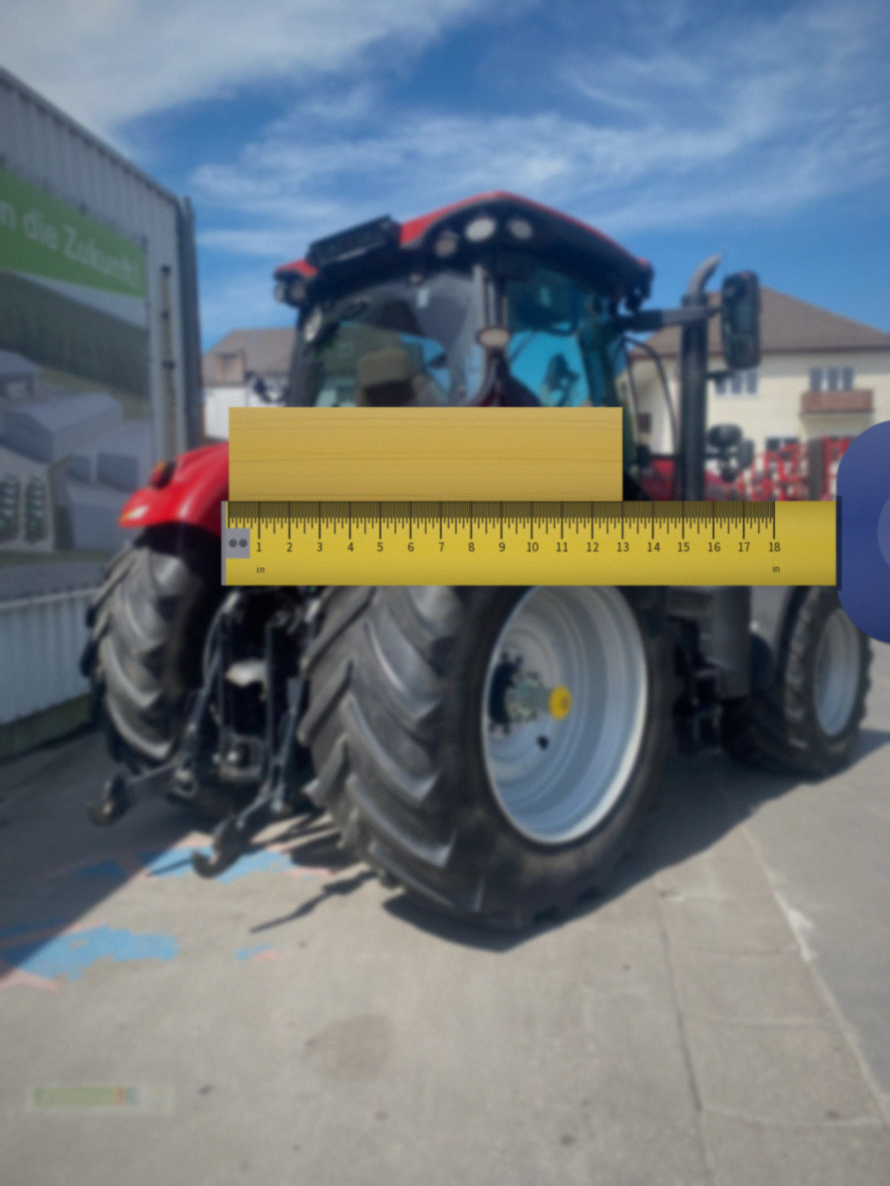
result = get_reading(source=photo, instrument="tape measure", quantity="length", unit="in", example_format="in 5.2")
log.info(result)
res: in 13
